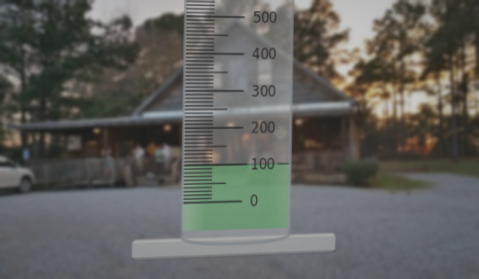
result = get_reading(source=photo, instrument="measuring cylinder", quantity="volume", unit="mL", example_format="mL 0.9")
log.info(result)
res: mL 100
